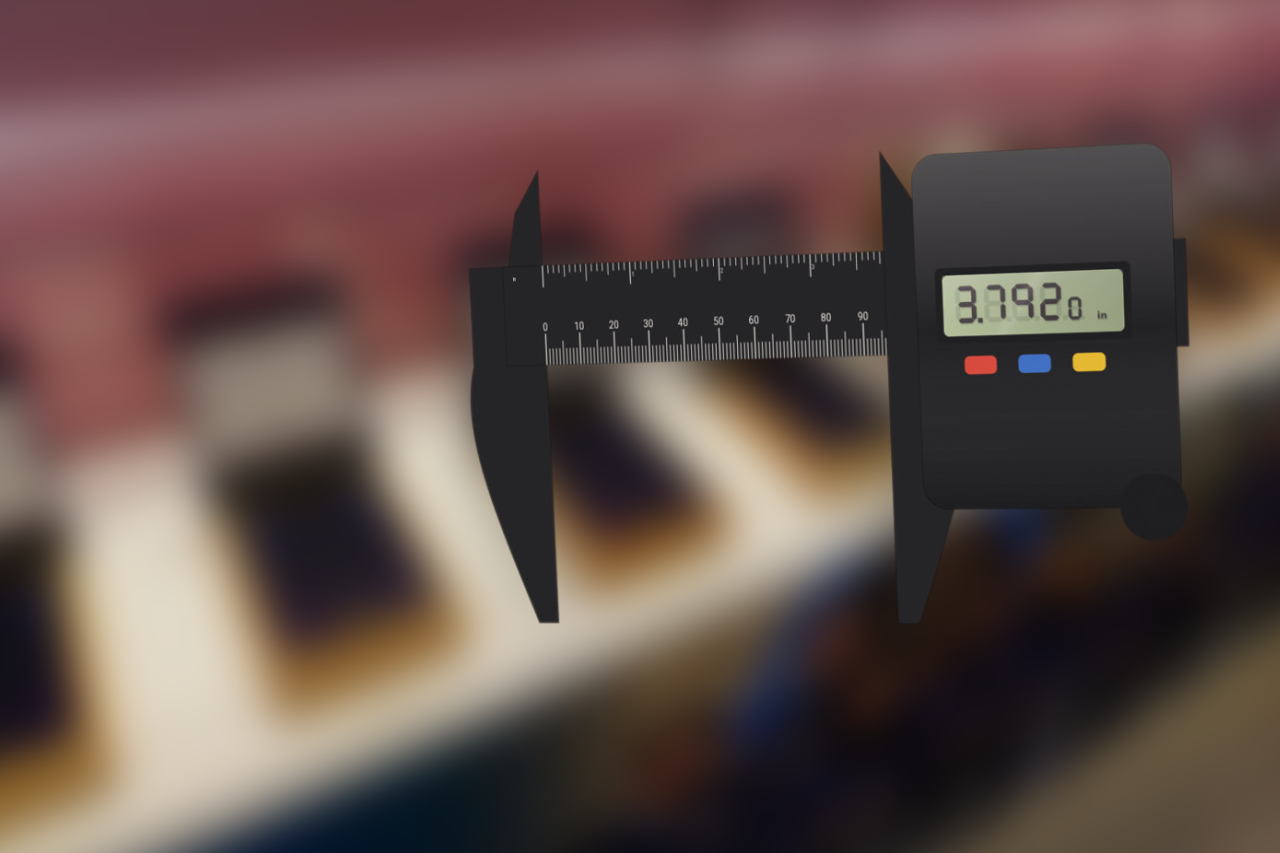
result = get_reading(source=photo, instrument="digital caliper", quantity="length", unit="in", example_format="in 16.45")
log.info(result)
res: in 3.7920
